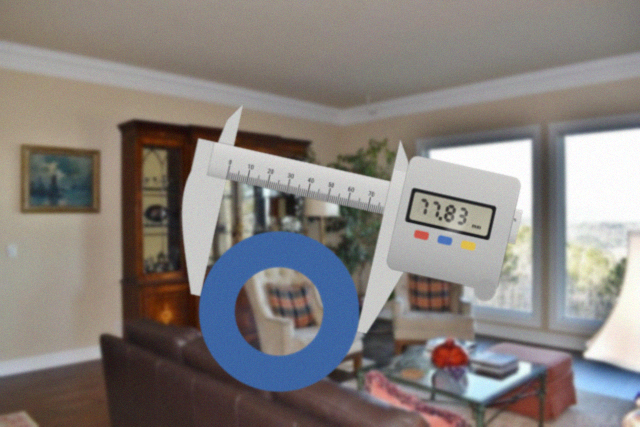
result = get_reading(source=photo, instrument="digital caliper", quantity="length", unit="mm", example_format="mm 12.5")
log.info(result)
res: mm 77.83
